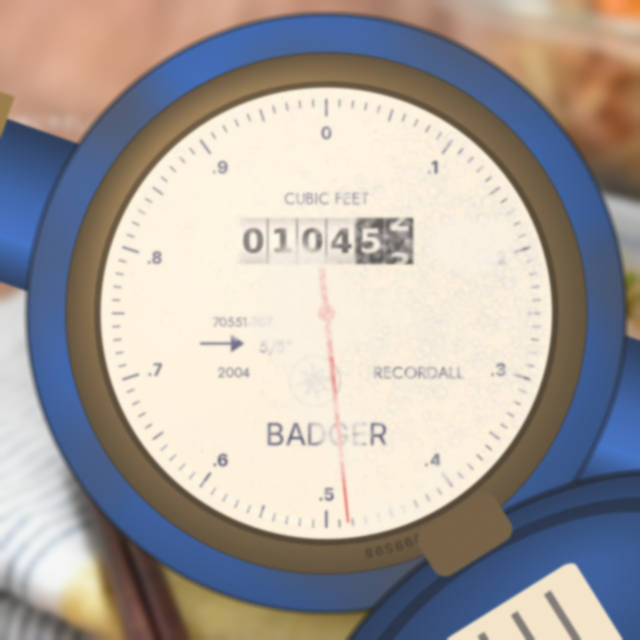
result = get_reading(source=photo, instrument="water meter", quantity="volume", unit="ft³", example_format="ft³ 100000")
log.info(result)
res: ft³ 10452.48
